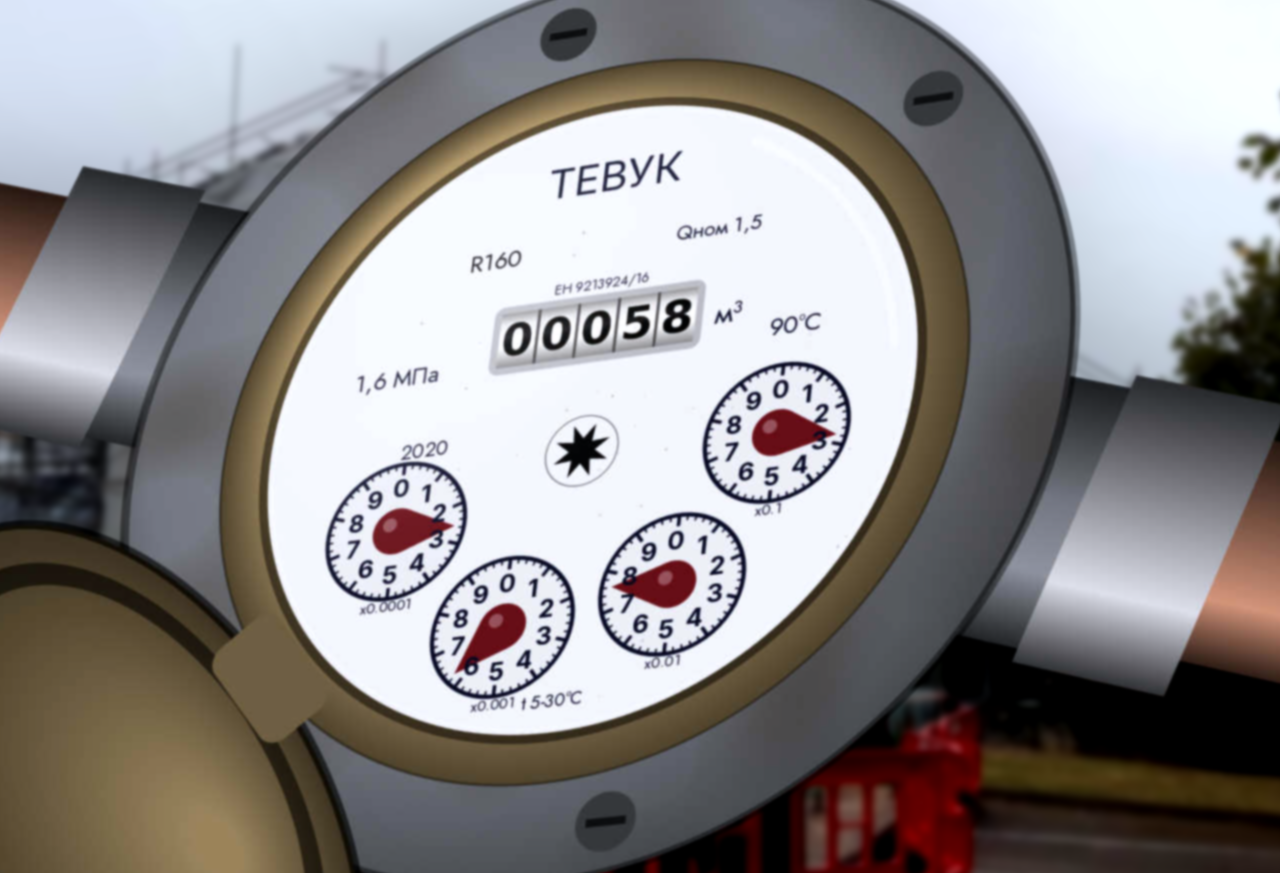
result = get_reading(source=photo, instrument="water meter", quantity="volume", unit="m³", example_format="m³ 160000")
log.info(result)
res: m³ 58.2762
